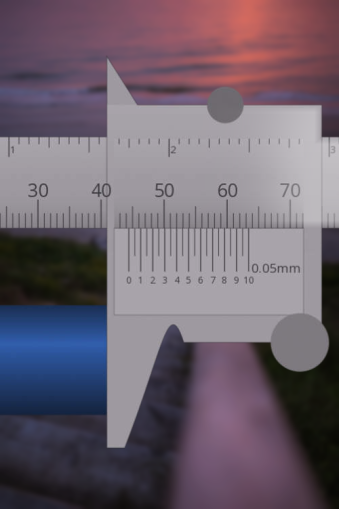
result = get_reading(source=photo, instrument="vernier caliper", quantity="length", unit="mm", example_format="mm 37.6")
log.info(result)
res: mm 44.4
